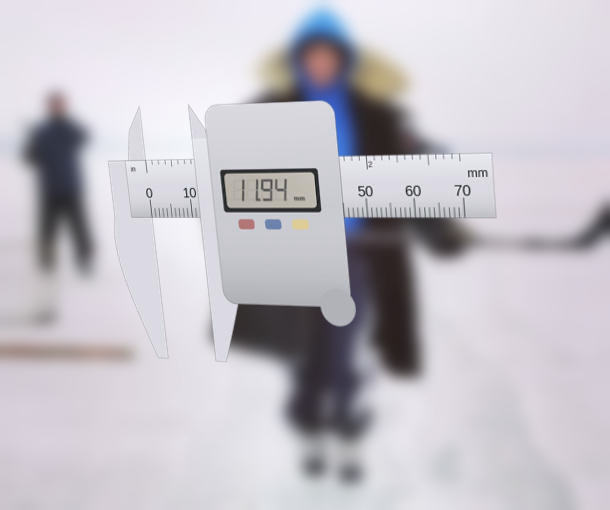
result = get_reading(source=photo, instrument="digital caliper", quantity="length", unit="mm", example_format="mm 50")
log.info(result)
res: mm 11.94
